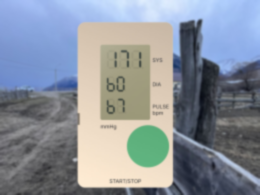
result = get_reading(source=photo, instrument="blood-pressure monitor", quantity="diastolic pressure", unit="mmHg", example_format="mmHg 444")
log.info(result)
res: mmHg 60
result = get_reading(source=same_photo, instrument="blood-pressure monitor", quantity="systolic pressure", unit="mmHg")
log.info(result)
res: mmHg 171
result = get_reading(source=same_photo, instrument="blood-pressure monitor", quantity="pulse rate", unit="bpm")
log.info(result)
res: bpm 67
